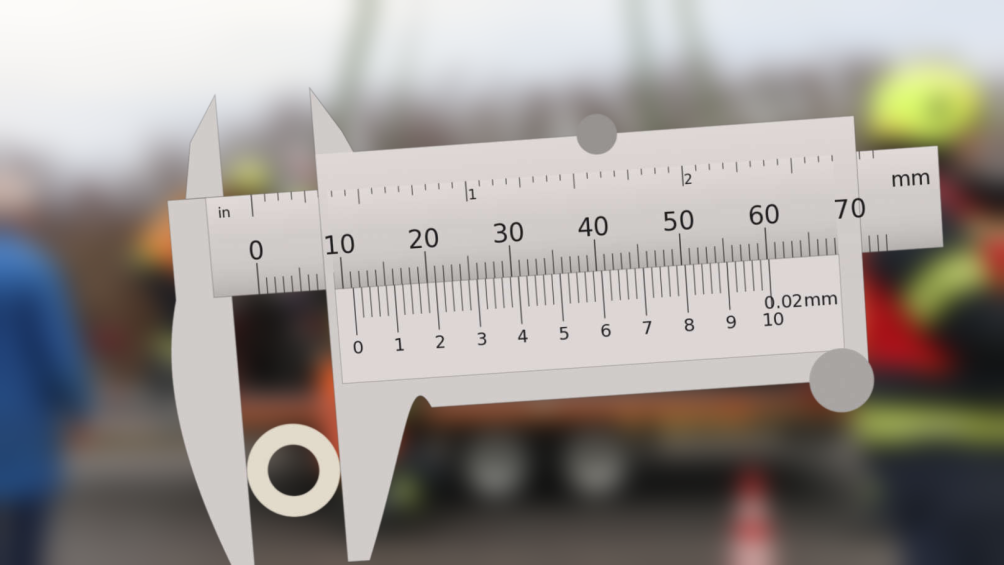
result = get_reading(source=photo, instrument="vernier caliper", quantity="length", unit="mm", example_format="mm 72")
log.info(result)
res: mm 11.2
